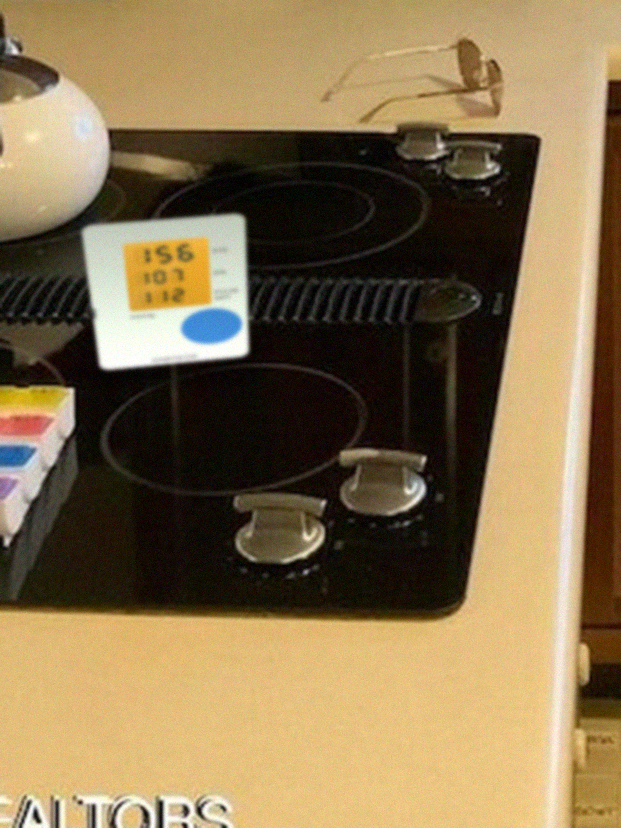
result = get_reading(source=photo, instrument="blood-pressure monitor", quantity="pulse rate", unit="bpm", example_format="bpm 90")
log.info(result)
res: bpm 112
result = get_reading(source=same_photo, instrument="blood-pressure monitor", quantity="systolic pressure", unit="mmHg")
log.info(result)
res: mmHg 156
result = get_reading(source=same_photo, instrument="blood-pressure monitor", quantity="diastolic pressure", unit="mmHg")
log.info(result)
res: mmHg 107
